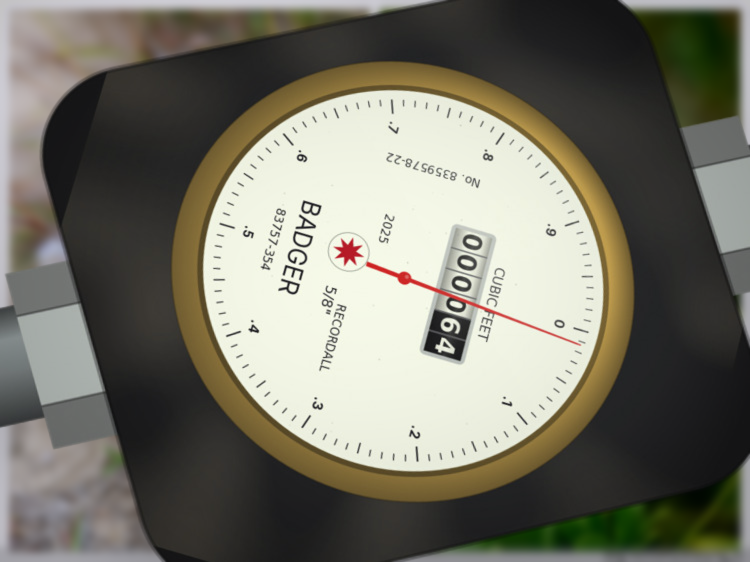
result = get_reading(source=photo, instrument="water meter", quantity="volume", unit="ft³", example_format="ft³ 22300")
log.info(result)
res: ft³ 64.01
